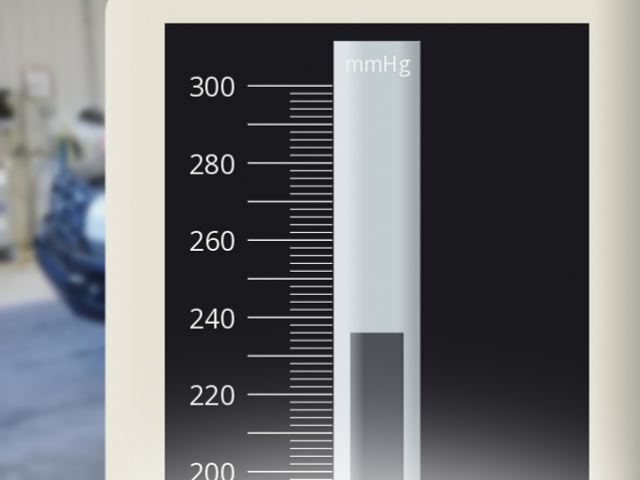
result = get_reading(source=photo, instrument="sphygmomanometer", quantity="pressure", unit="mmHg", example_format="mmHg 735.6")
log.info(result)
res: mmHg 236
